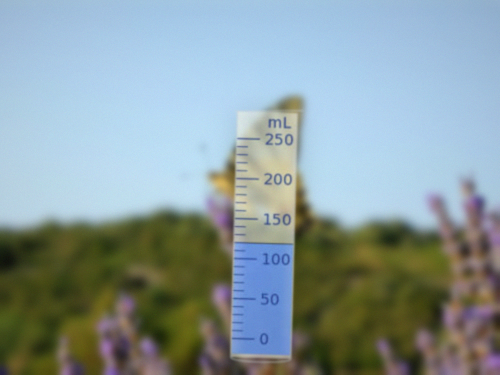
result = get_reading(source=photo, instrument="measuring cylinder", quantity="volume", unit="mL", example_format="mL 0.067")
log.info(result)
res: mL 120
